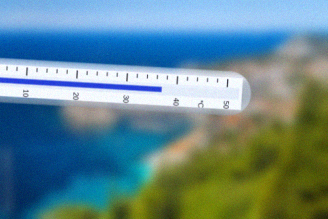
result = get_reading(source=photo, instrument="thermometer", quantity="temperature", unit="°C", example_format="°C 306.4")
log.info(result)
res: °C 37
